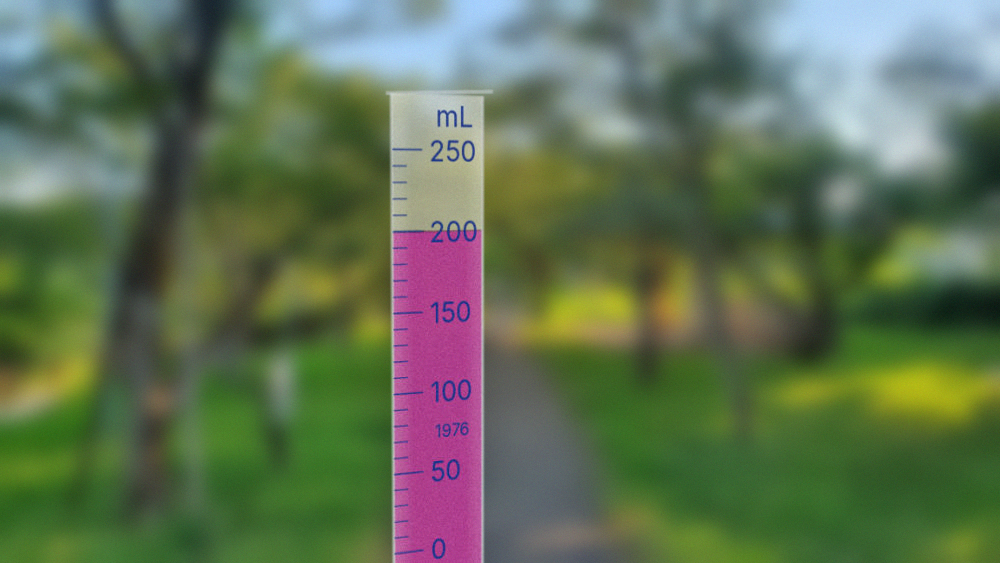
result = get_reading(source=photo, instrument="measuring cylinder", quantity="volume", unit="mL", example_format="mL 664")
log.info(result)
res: mL 200
